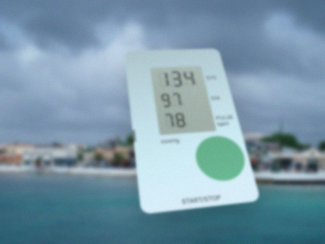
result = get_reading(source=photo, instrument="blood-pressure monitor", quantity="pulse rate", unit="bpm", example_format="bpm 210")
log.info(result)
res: bpm 78
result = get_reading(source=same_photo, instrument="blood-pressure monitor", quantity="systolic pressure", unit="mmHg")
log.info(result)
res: mmHg 134
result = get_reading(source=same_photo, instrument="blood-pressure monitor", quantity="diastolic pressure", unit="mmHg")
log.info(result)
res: mmHg 97
